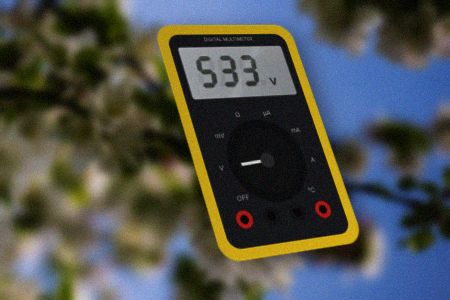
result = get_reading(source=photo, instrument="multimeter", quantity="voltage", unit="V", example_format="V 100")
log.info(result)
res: V 533
